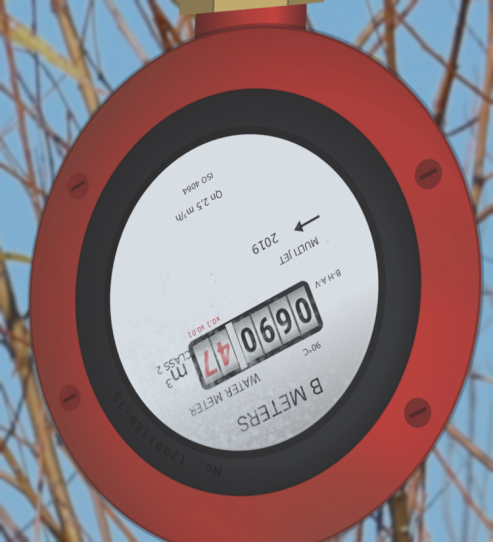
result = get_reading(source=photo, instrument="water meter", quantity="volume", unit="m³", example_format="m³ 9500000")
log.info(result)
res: m³ 690.47
